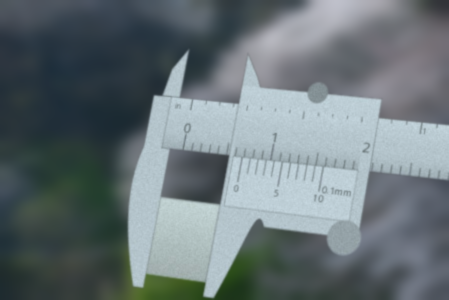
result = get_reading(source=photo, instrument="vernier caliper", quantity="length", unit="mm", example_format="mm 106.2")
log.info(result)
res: mm 6.8
